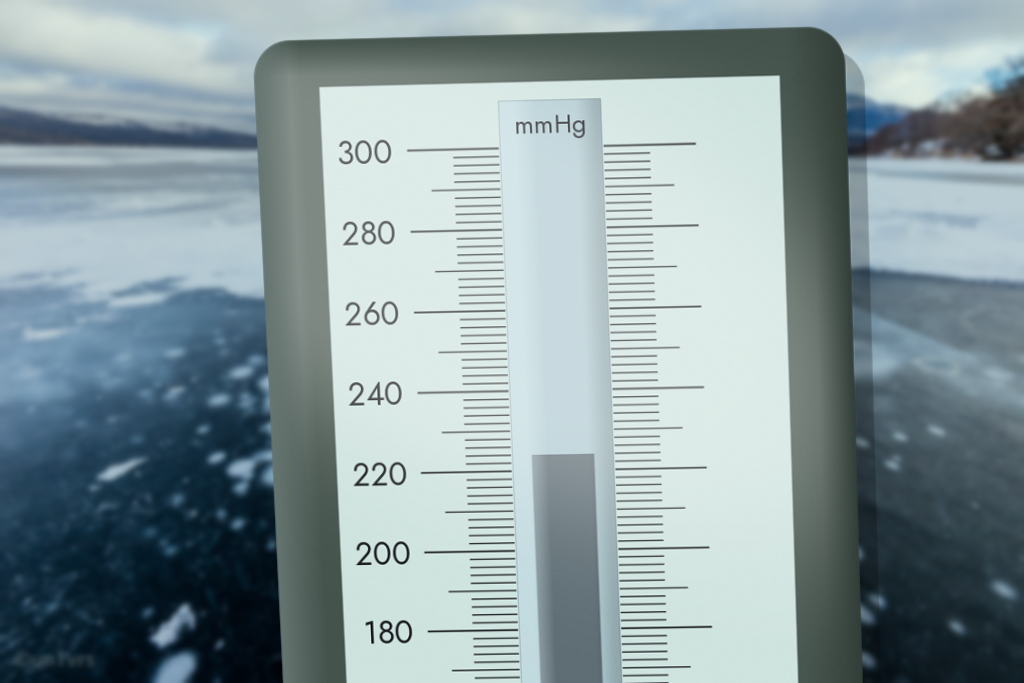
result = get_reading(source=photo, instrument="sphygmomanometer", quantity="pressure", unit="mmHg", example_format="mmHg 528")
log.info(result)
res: mmHg 224
